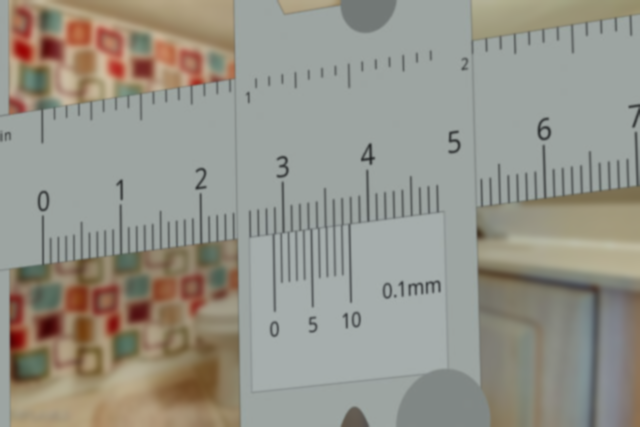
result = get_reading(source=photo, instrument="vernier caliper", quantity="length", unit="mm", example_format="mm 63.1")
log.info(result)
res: mm 28.8
